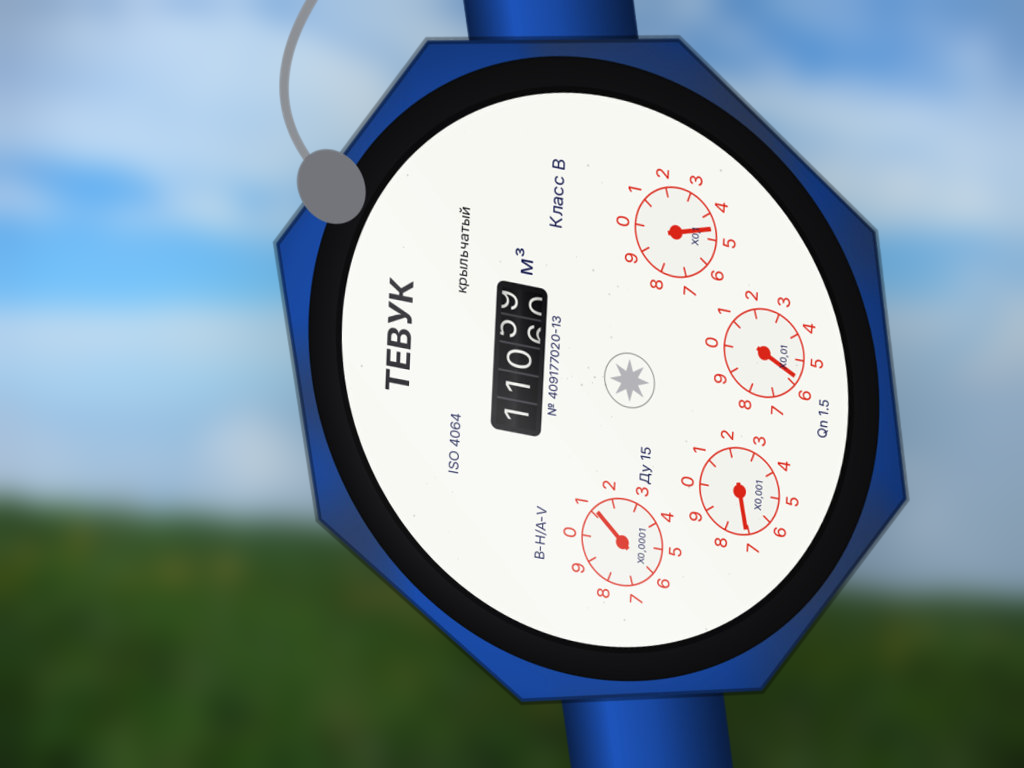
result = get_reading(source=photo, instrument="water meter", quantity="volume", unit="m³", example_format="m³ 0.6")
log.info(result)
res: m³ 11059.4571
